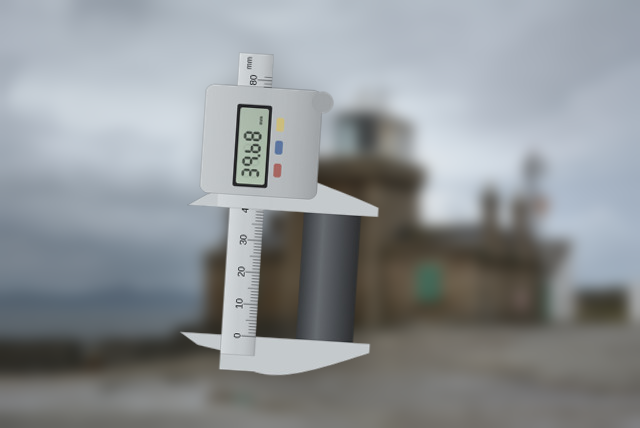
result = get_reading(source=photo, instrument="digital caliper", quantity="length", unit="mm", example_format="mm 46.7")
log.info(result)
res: mm 39.68
